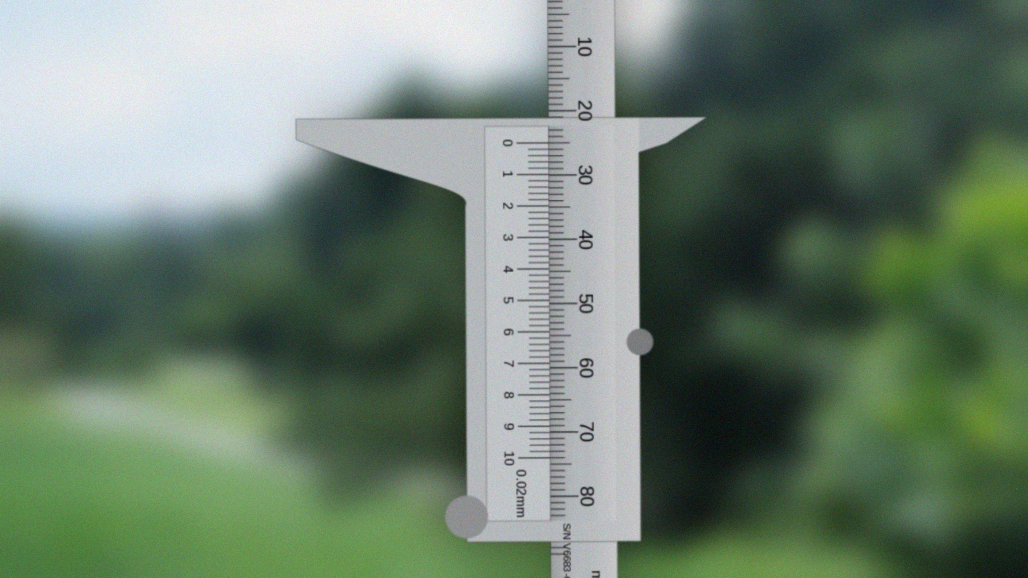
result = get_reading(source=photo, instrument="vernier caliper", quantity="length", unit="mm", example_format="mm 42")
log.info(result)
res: mm 25.0
